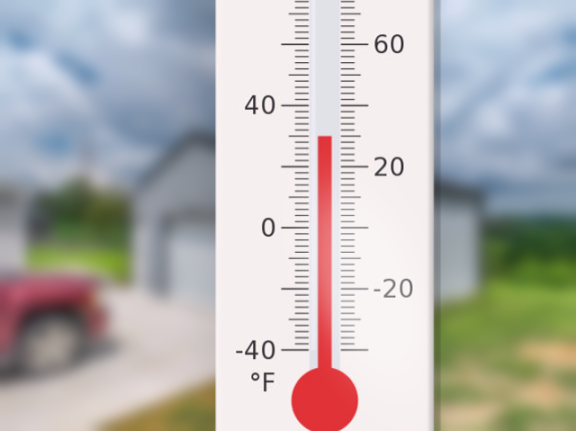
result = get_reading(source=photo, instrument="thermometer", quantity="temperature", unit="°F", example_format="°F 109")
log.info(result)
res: °F 30
